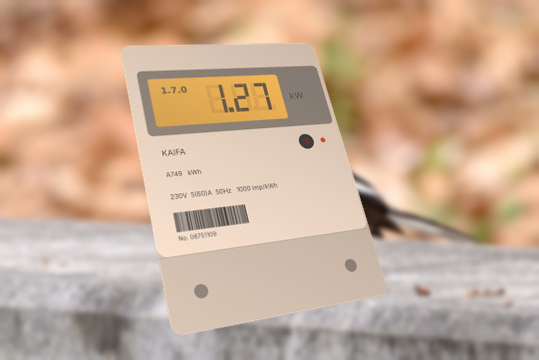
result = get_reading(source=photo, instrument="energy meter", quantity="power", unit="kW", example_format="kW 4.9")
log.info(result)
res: kW 1.27
